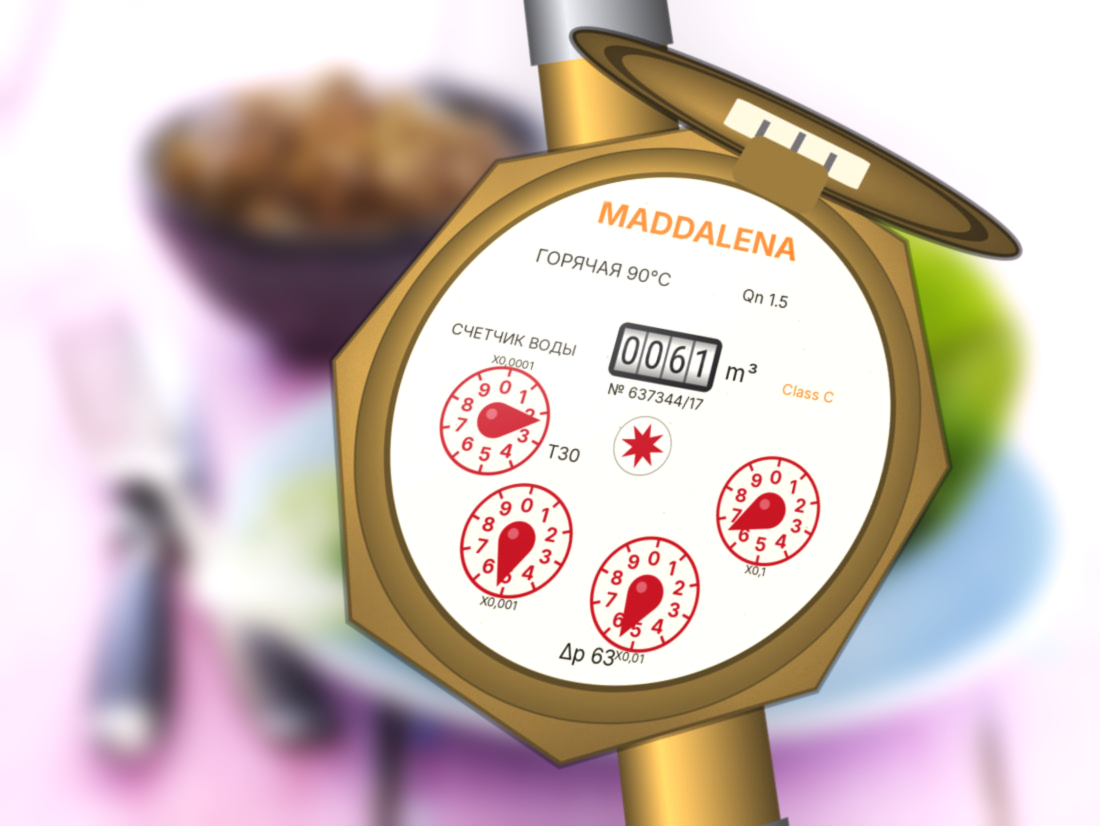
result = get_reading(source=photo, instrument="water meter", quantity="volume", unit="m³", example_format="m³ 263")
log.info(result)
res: m³ 61.6552
